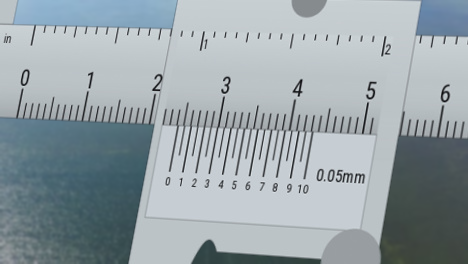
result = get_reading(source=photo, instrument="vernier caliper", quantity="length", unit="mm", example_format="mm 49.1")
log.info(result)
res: mm 24.2
